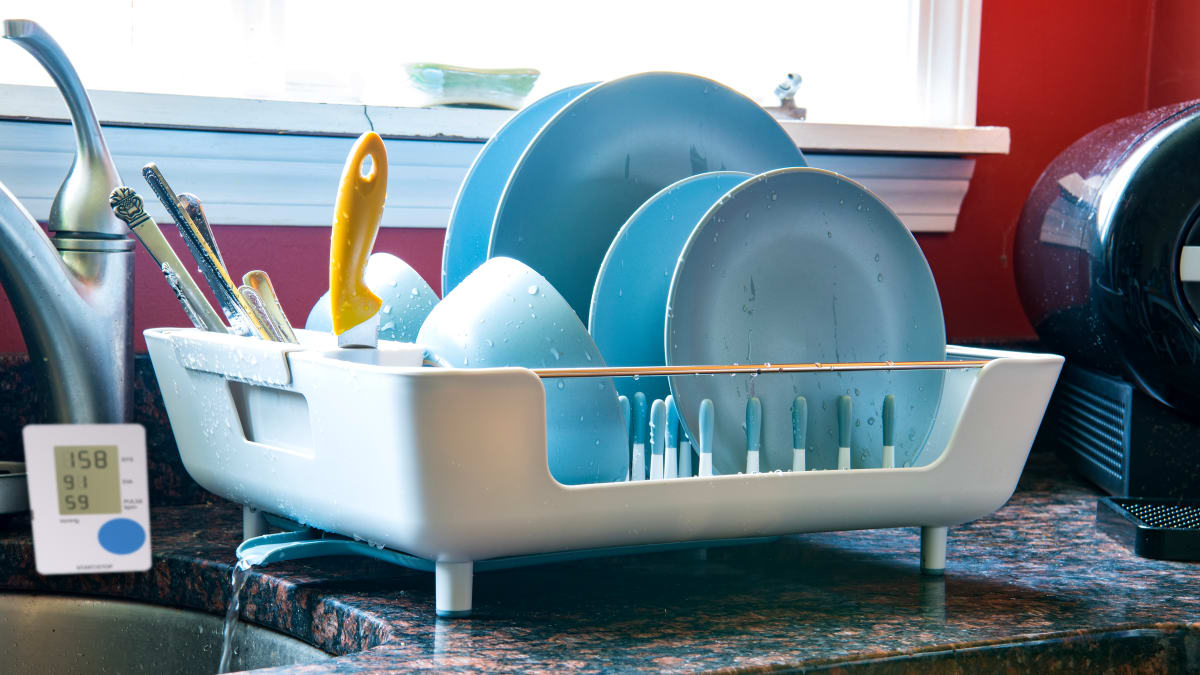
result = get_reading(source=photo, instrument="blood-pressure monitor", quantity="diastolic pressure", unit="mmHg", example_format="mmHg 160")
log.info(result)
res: mmHg 91
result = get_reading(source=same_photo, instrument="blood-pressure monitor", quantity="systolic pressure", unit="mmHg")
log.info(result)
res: mmHg 158
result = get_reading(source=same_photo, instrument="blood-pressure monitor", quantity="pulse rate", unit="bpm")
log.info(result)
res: bpm 59
